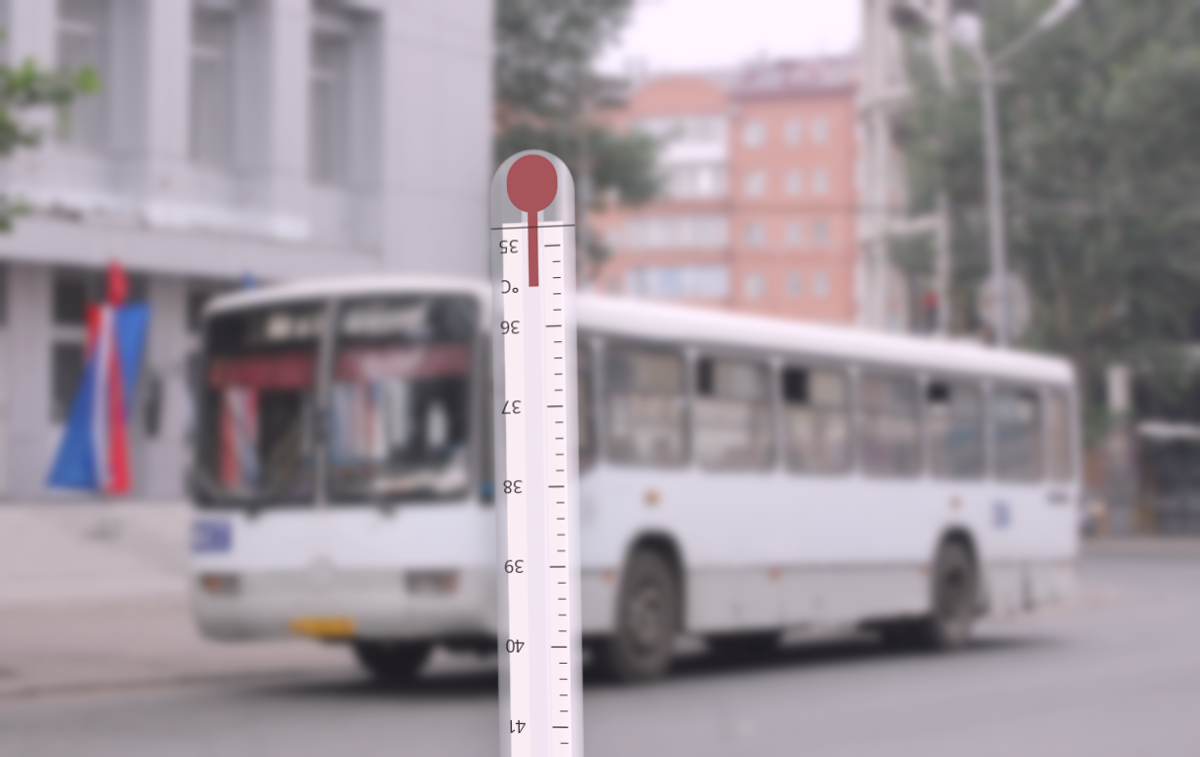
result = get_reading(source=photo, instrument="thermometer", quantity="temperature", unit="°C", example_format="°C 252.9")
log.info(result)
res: °C 35.5
